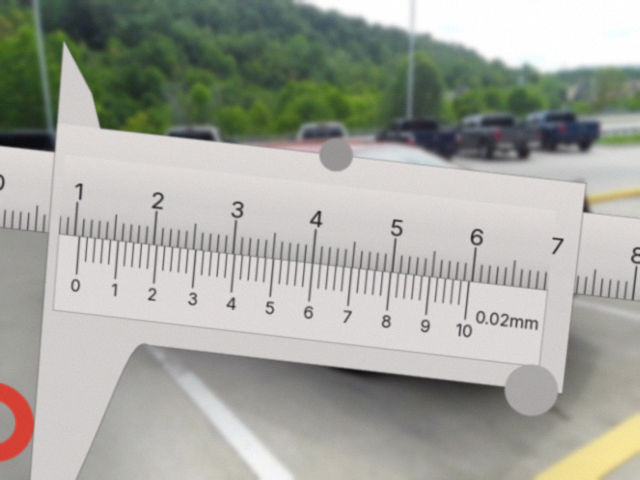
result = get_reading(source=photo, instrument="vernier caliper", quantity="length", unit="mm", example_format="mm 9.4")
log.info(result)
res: mm 10.6
